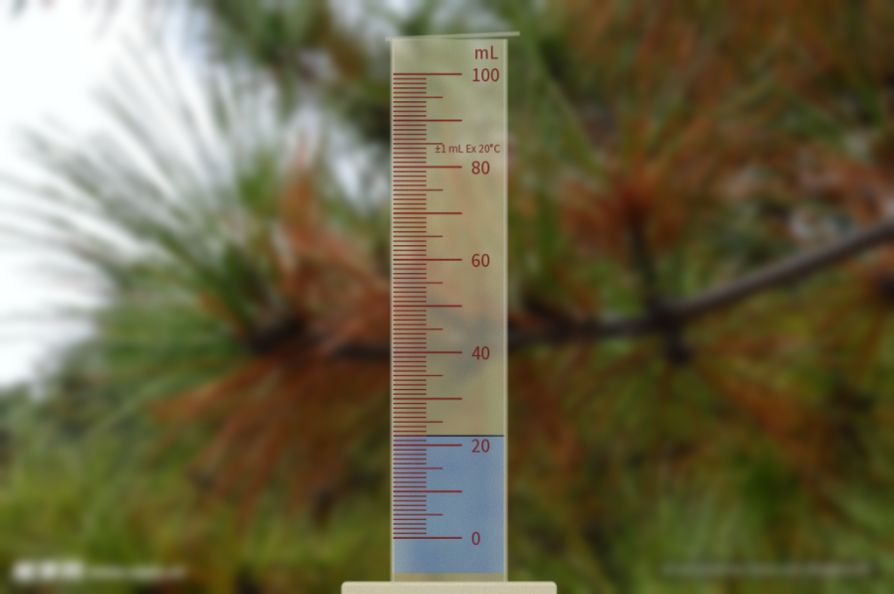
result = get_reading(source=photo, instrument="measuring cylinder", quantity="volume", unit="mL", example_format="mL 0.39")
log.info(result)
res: mL 22
